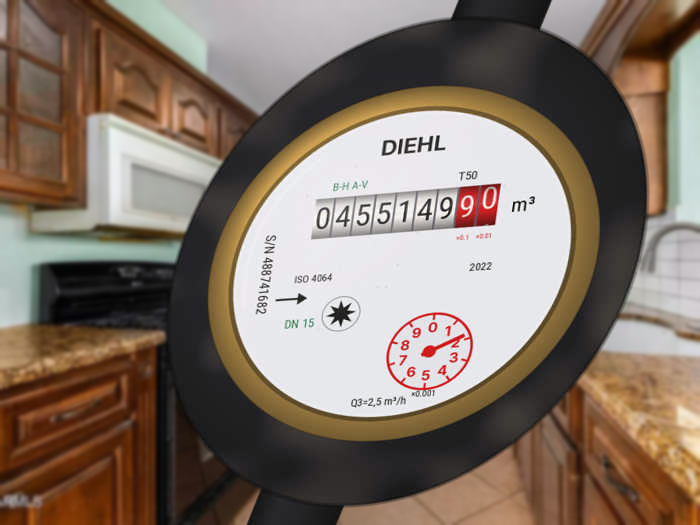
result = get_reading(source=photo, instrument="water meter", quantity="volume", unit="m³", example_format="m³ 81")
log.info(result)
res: m³ 455149.901
